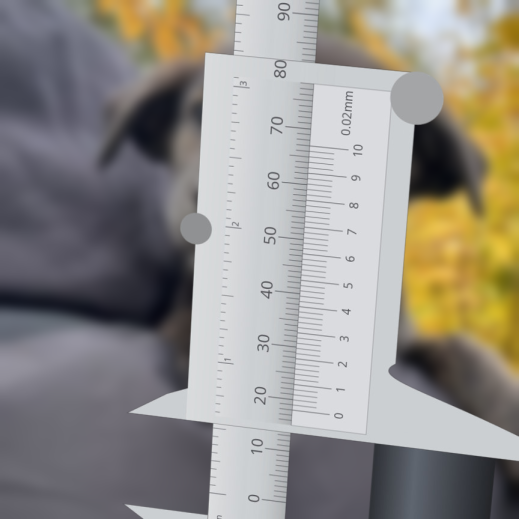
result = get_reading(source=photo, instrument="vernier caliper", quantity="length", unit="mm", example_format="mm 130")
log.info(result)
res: mm 18.0
